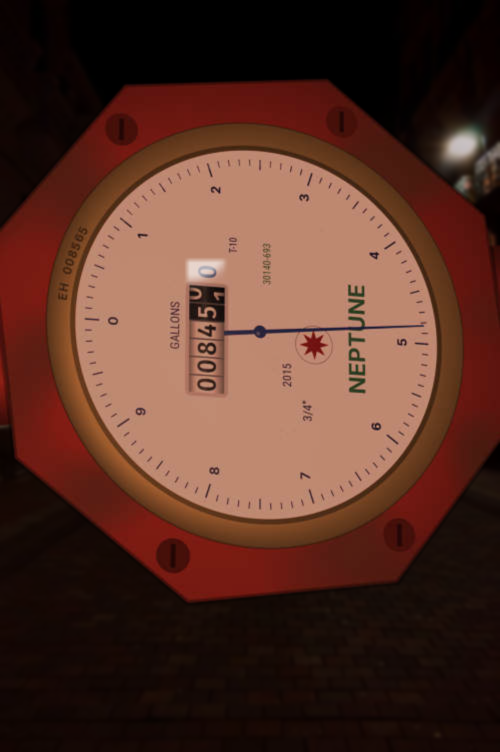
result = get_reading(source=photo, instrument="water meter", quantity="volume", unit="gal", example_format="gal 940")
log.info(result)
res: gal 84504.8
